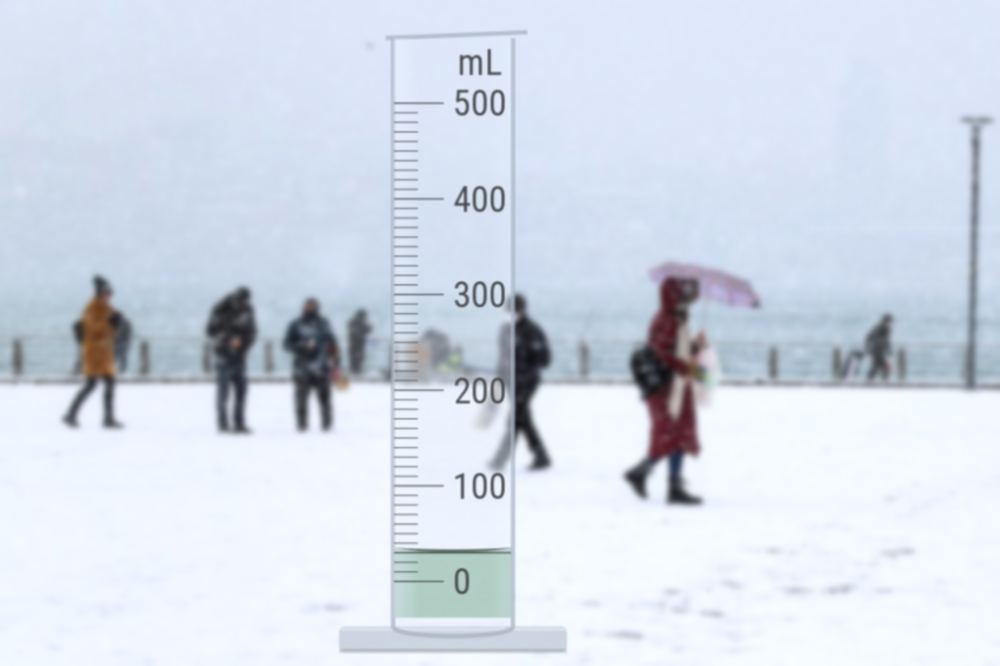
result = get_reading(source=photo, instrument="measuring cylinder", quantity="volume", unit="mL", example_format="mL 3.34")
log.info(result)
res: mL 30
